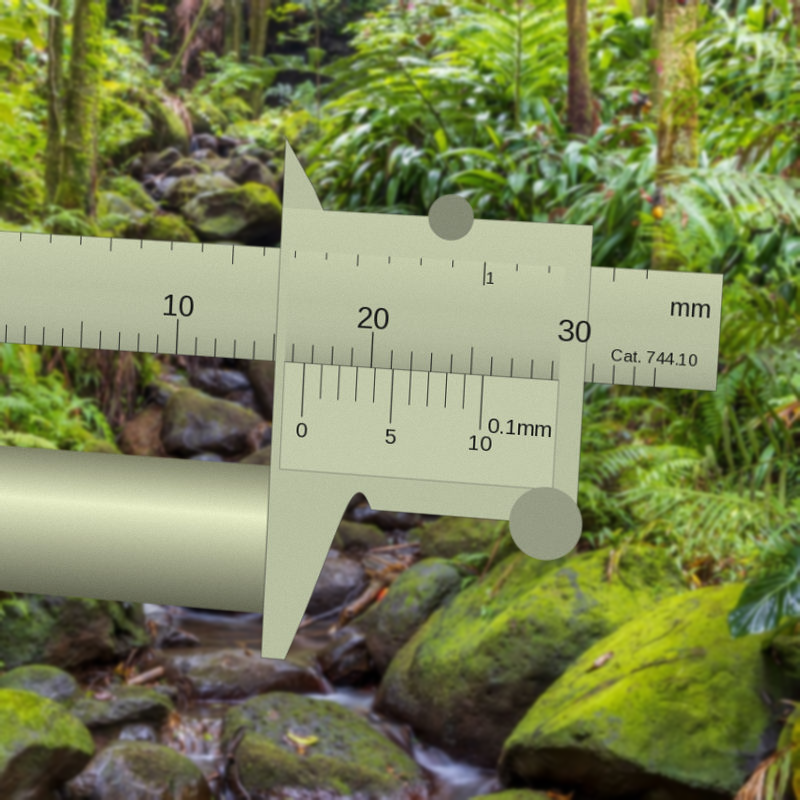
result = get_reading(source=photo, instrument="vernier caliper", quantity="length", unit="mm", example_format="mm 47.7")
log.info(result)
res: mm 16.6
